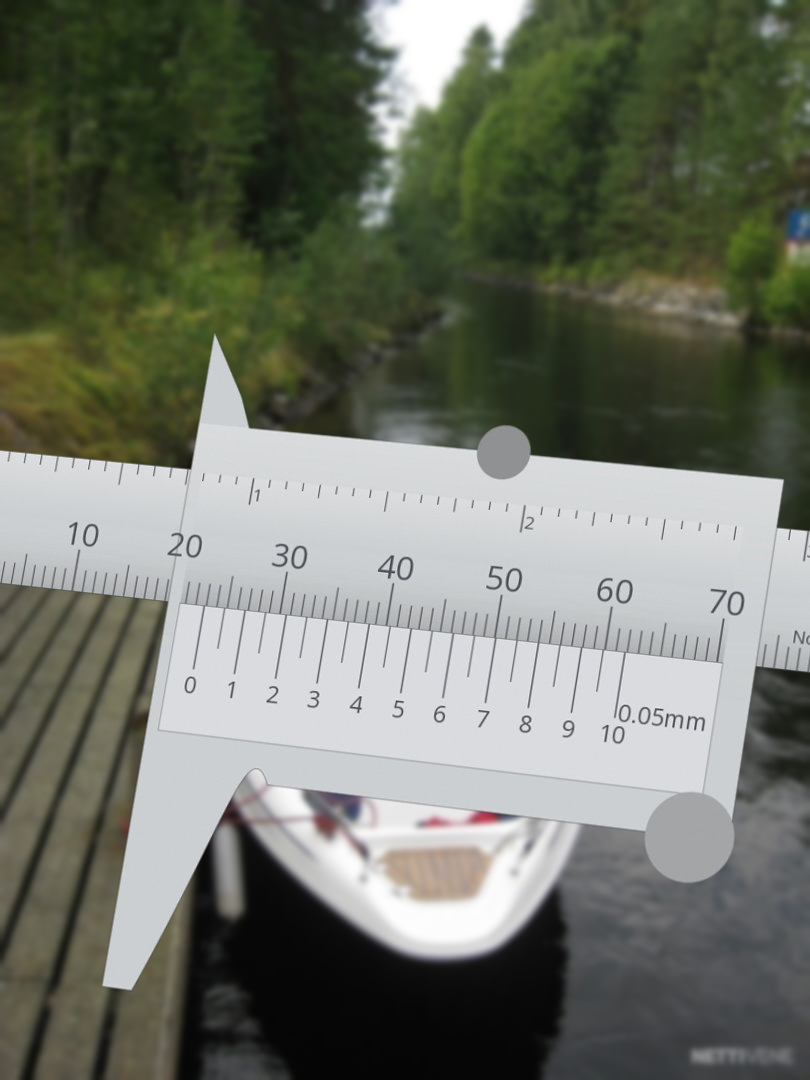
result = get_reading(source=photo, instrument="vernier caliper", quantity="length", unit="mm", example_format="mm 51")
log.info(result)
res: mm 22.8
